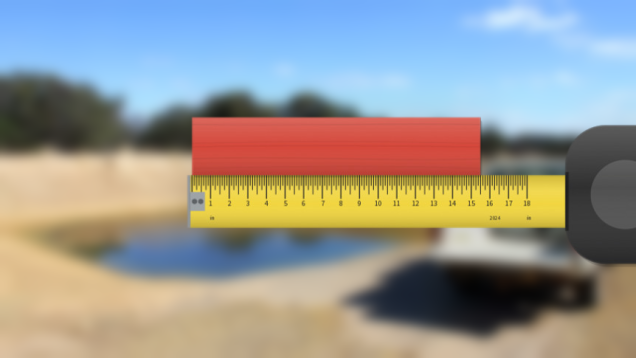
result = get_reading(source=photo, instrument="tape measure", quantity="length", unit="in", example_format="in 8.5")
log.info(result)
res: in 15.5
